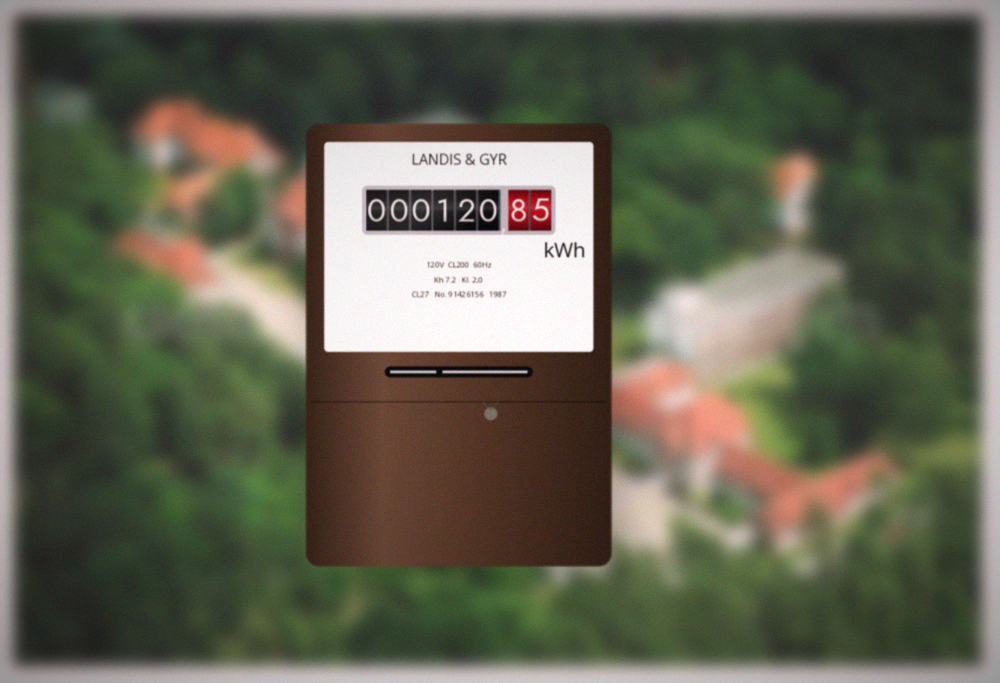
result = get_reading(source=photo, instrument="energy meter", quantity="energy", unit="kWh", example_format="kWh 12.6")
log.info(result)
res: kWh 120.85
